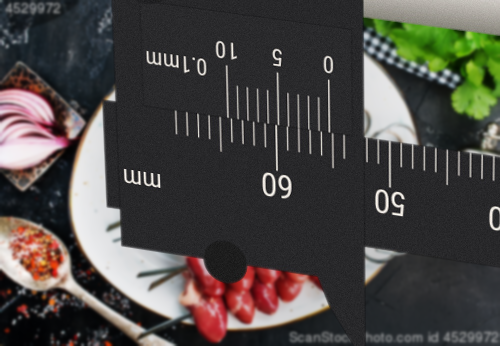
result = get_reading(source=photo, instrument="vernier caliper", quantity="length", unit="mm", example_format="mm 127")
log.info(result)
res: mm 55.3
